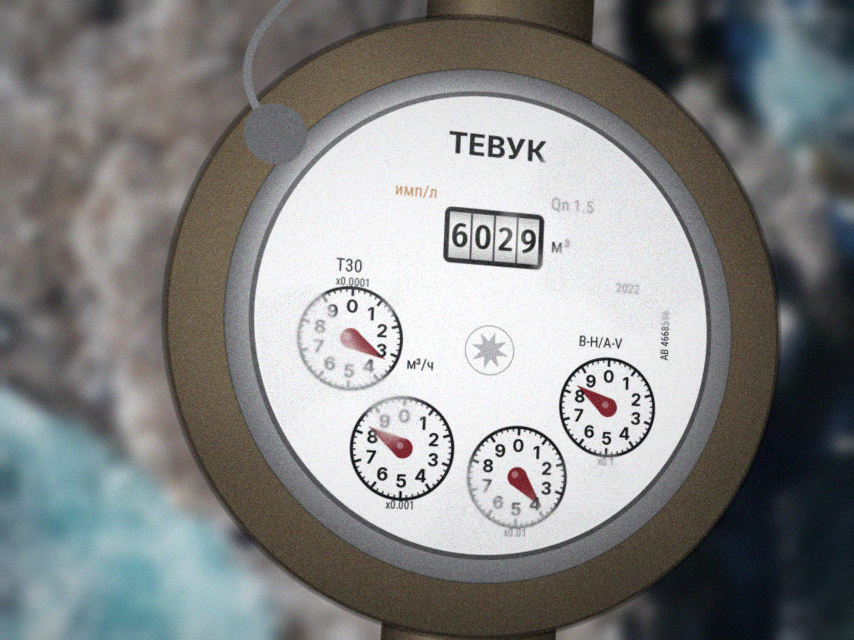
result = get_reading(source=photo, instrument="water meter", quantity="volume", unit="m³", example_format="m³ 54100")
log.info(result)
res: m³ 6029.8383
